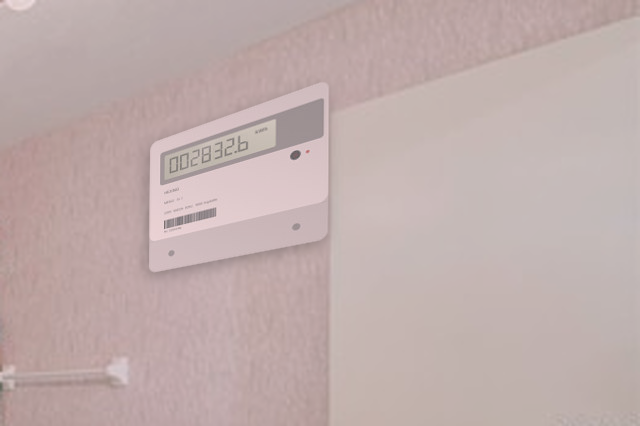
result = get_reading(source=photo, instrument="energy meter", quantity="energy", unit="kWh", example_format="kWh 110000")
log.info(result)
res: kWh 2832.6
